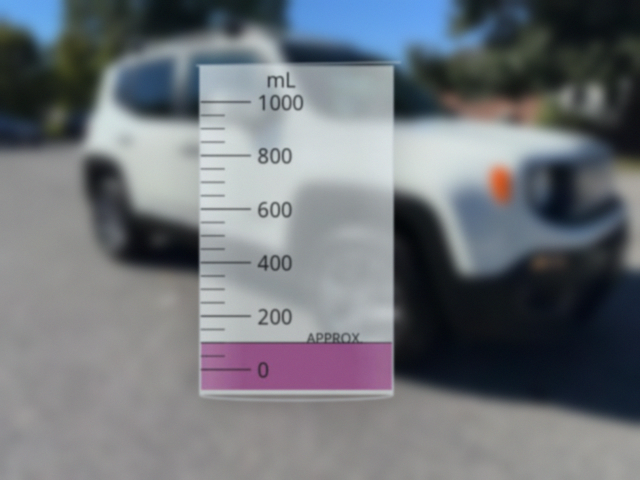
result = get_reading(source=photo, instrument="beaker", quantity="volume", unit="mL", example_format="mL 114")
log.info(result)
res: mL 100
